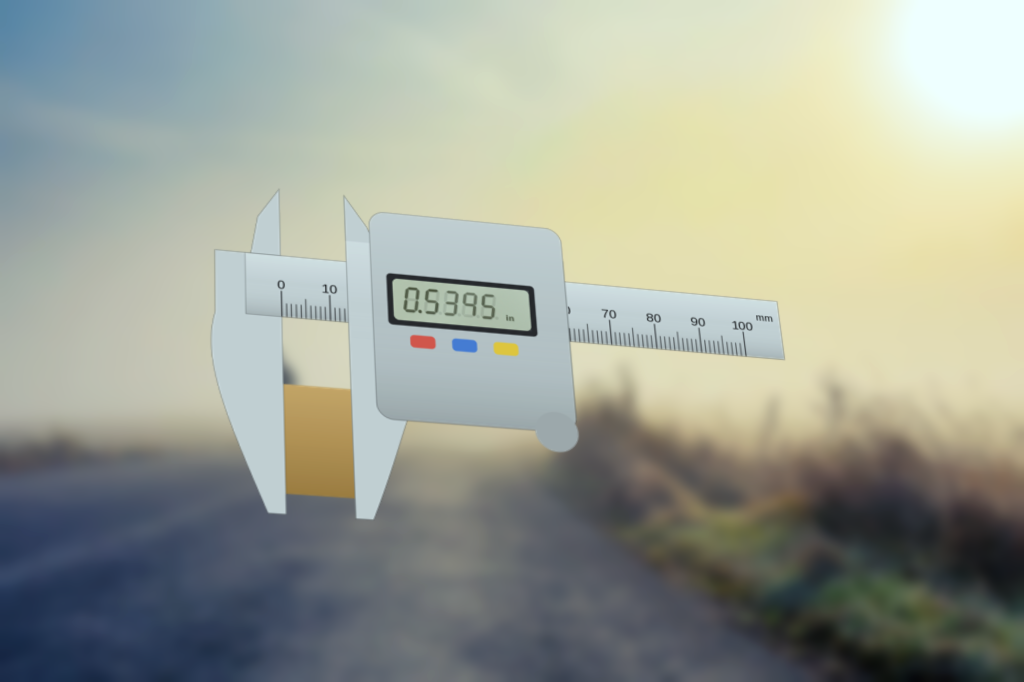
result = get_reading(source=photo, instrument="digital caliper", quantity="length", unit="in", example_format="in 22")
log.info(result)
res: in 0.5395
